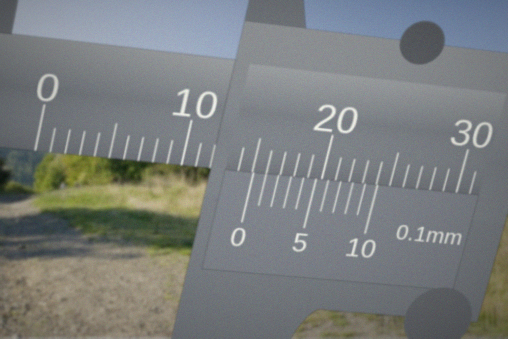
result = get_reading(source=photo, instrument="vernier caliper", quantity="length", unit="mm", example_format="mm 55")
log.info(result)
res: mm 15.1
